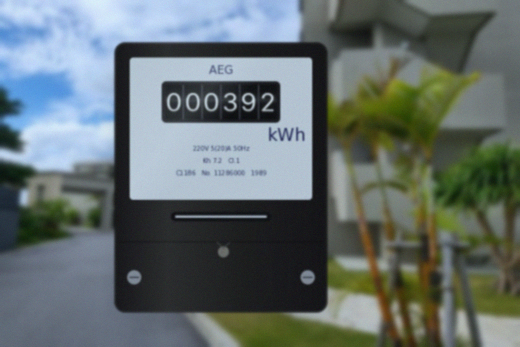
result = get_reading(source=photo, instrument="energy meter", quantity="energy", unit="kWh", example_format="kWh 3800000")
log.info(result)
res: kWh 392
